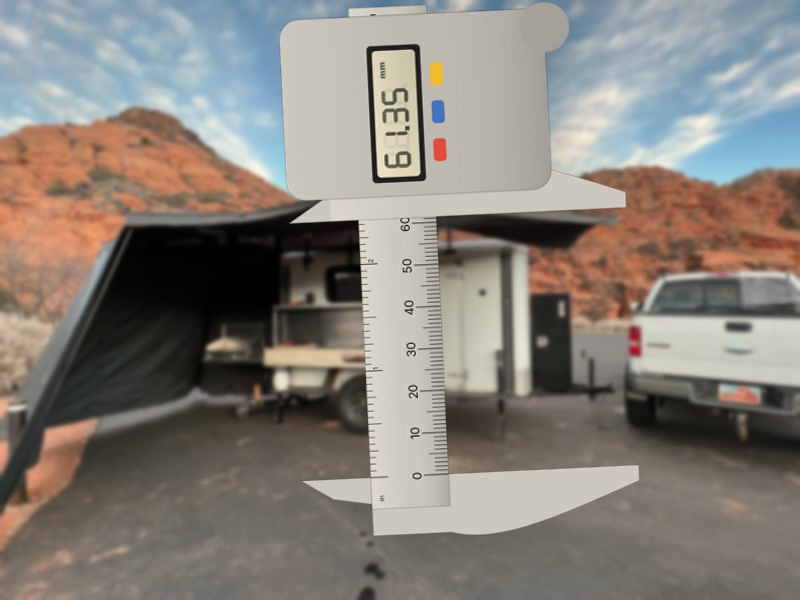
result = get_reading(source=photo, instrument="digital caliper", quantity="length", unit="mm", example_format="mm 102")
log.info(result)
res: mm 61.35
